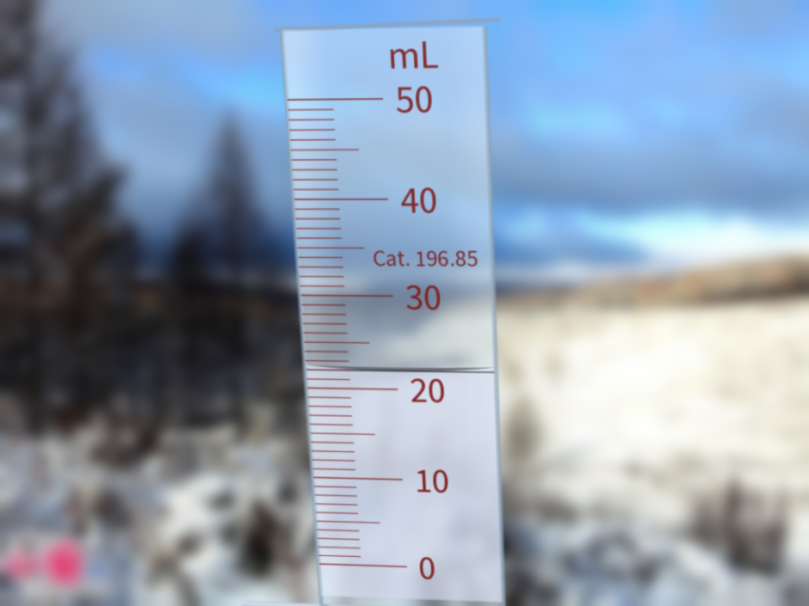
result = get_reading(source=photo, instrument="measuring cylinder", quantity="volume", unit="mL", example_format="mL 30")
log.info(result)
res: mL 22
